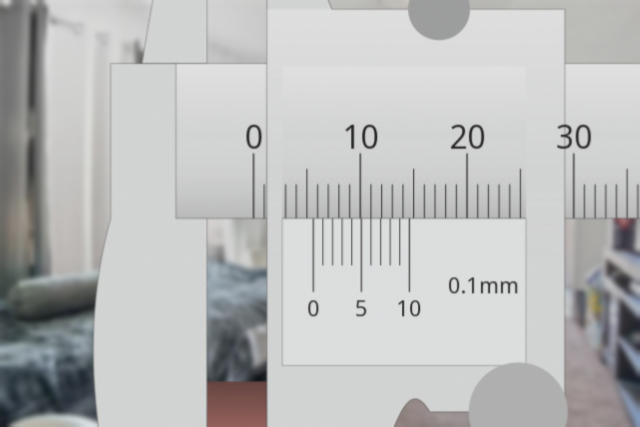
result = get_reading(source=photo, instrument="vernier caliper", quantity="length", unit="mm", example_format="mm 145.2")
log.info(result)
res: mm 5.6
